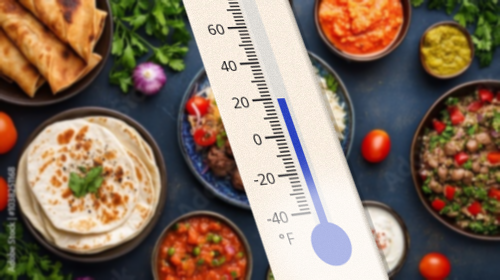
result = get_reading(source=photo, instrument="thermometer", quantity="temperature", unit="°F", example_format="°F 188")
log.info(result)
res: °F 20
